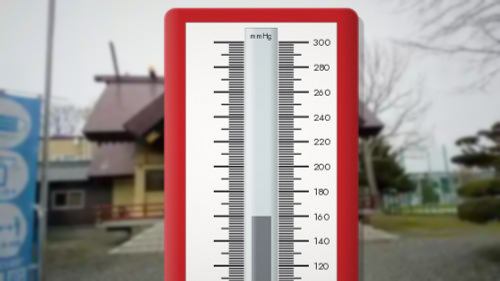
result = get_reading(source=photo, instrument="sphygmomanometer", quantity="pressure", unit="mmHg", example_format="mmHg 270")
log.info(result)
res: mmHg 160
